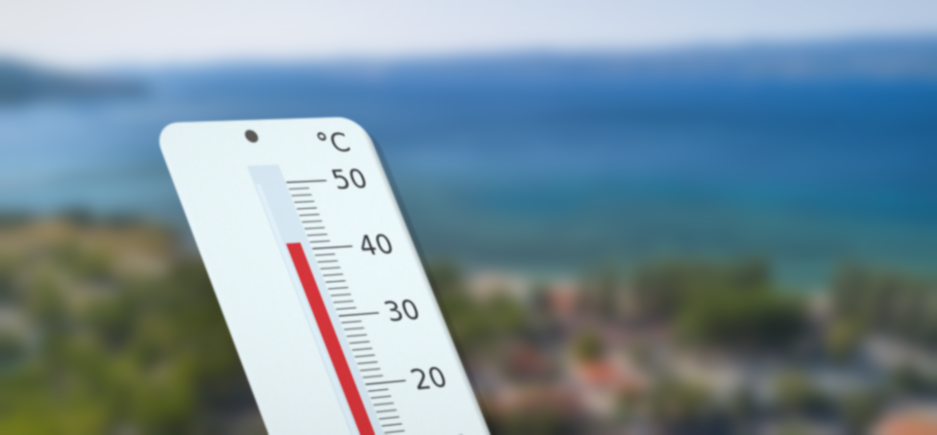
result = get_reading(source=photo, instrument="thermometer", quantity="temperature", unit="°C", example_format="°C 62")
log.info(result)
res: °C 41
